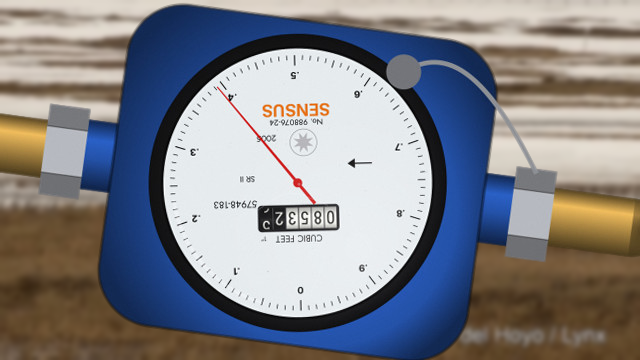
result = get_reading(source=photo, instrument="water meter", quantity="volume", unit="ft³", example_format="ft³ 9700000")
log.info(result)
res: ft³ 85325.39
